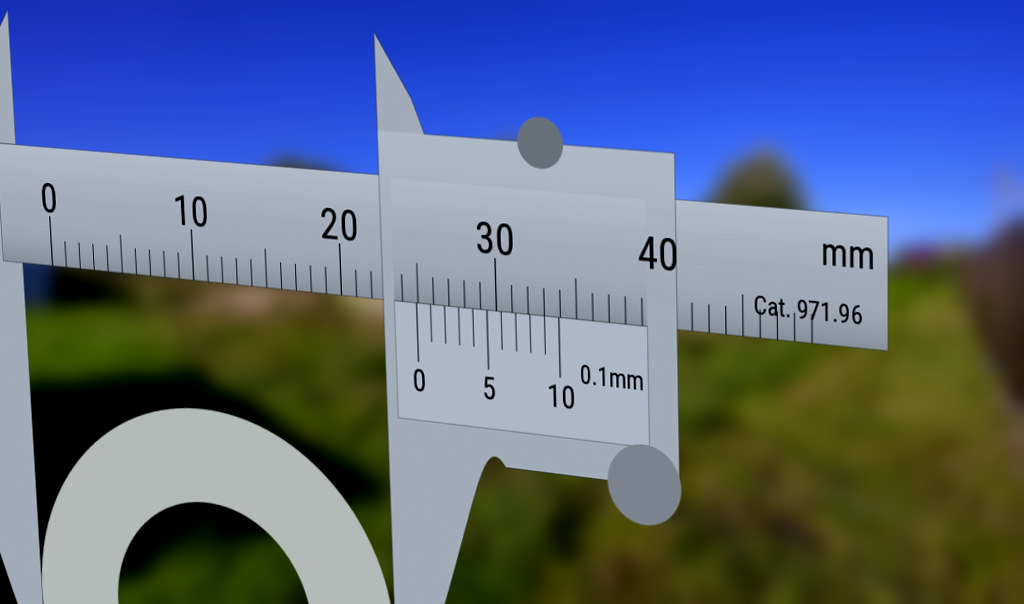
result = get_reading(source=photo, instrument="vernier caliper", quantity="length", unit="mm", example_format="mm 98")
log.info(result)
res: mm 24.9
